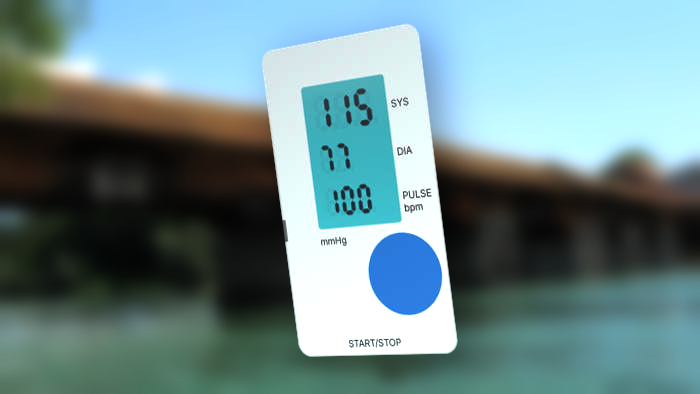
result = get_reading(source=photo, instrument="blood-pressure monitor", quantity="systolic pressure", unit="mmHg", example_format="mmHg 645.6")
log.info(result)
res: mmHg 115
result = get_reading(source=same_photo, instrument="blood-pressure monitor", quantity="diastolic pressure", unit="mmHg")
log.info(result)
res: mmHg 77
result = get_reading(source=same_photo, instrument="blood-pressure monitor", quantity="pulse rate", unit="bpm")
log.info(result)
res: bpm 100
